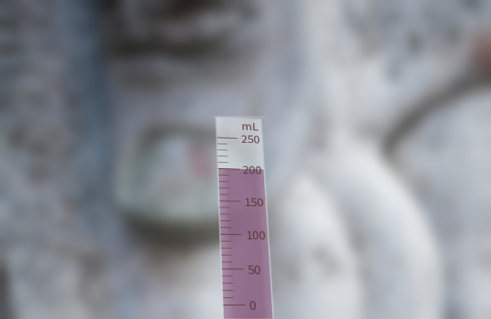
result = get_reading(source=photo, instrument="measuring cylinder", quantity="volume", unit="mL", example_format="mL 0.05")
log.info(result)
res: mL 200
